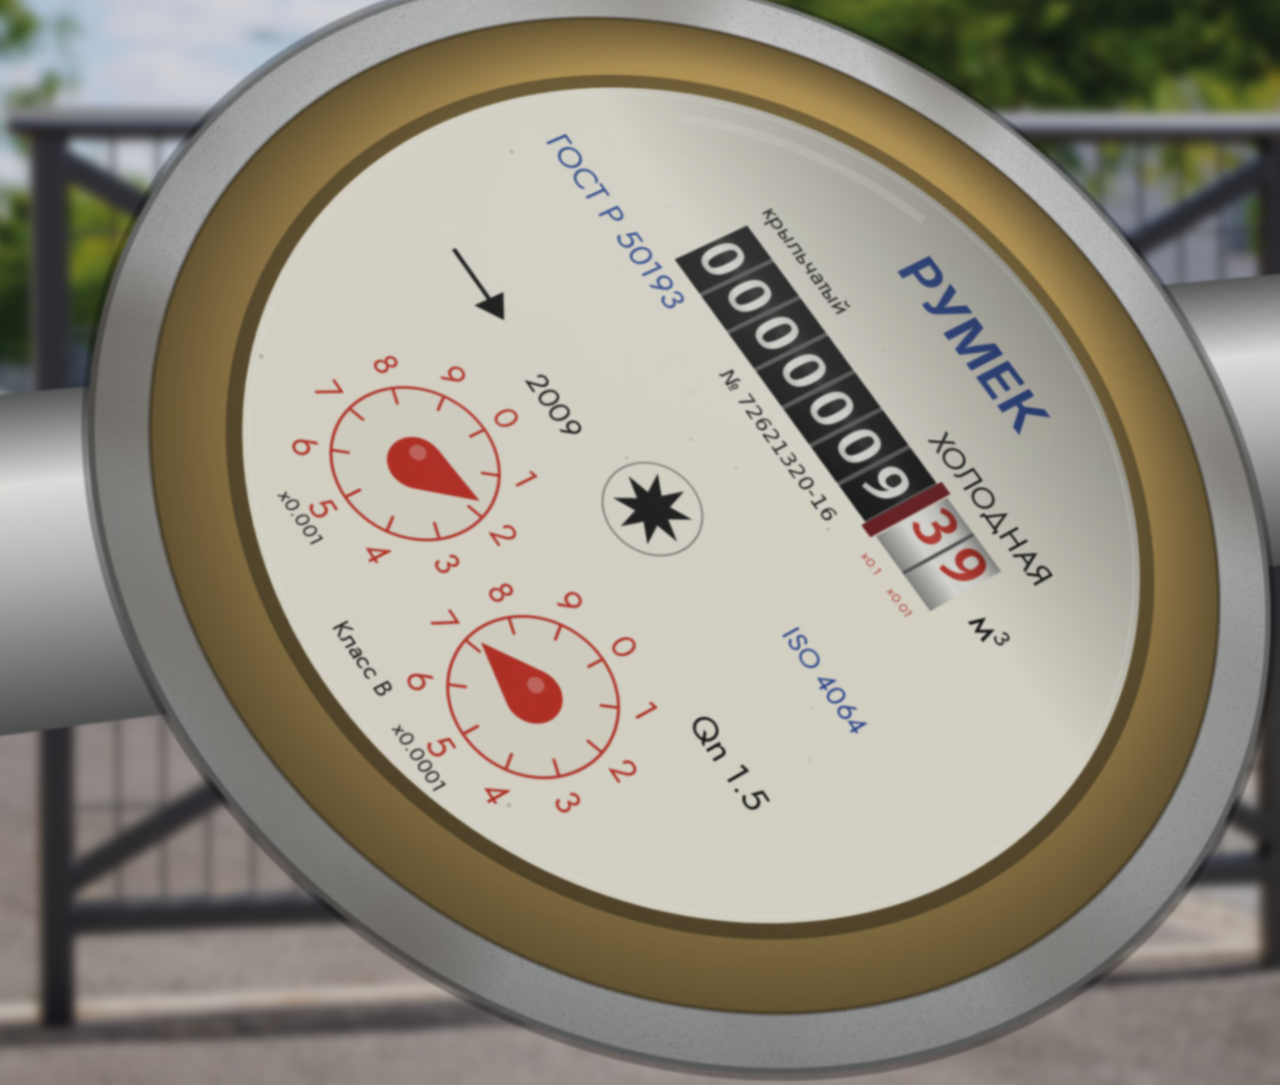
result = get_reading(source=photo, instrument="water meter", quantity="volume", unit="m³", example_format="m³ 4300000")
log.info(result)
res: m³ 9.3917
